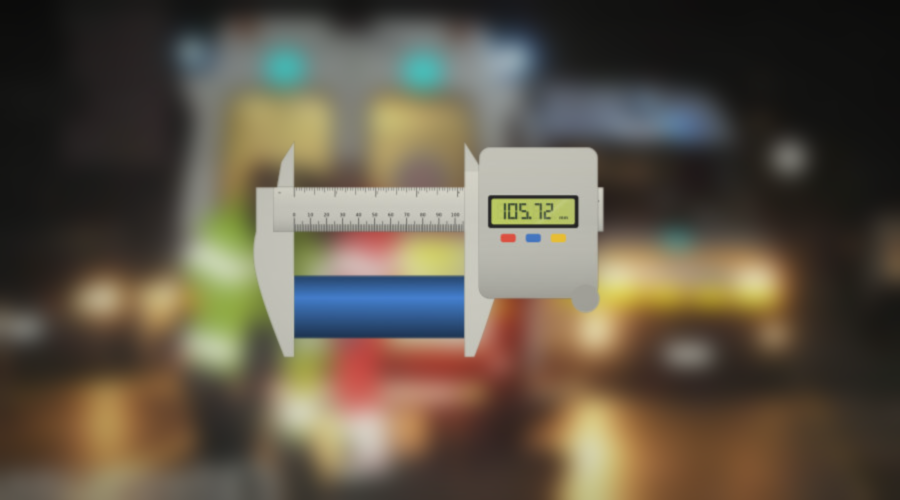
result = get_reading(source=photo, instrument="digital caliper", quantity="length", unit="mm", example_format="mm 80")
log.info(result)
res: mm 105.72
